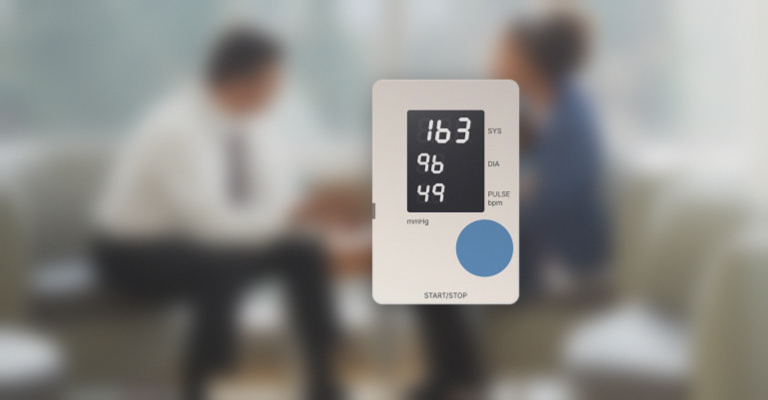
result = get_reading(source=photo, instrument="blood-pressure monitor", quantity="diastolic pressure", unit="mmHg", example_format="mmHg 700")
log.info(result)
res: mmHg 96
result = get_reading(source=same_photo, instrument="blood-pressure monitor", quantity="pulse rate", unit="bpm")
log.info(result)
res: bpm 49
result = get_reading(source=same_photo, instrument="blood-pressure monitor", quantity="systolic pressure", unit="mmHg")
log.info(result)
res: mmHg 163
